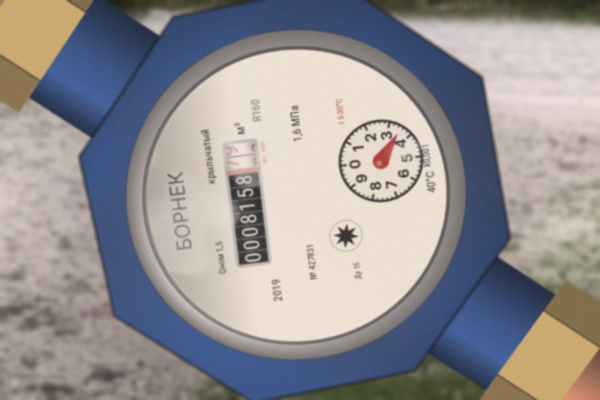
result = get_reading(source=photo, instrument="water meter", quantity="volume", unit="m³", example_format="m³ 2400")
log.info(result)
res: m³ 8158.793
